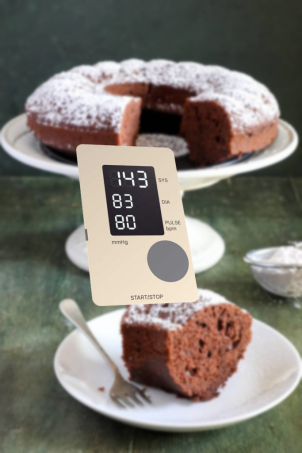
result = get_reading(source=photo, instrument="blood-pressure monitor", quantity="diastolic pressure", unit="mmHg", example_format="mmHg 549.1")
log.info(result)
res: mmHg 83
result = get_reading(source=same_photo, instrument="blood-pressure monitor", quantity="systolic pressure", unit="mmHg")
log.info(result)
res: mmHg 143
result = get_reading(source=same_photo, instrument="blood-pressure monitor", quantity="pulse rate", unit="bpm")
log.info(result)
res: bpm 80
